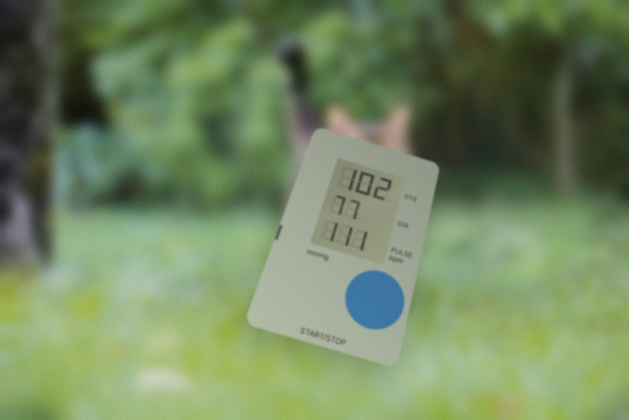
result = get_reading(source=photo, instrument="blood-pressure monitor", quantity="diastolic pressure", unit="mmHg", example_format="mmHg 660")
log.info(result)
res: mmHg 77
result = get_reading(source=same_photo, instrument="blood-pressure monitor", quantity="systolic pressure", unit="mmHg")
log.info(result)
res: mmHg 102
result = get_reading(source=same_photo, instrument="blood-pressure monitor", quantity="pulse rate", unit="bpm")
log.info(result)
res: bpm 111
